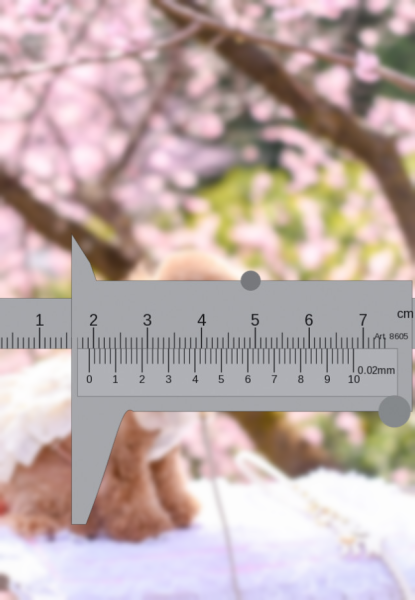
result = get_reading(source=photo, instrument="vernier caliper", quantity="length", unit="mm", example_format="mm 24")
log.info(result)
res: mm 19.2
